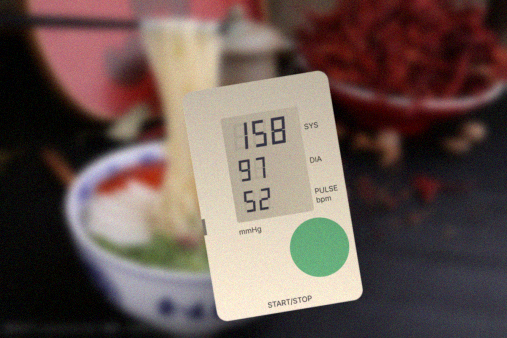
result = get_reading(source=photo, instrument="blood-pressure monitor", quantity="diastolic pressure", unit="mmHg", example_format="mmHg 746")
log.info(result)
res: mmHg 97
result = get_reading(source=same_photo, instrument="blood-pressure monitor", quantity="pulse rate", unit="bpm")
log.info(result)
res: bpm 52
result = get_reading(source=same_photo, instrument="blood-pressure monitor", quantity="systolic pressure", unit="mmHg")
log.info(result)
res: mmHg 158
